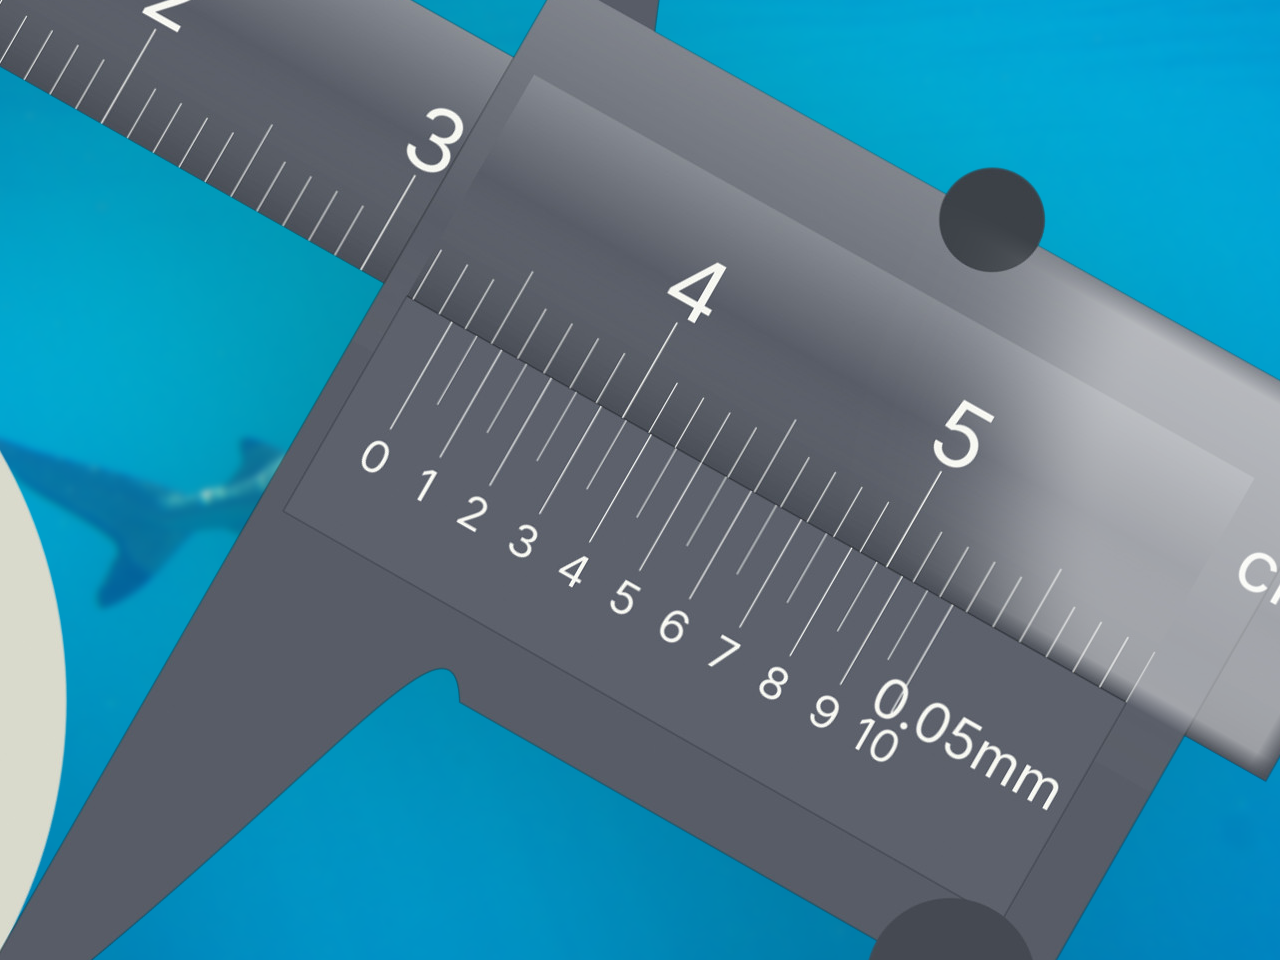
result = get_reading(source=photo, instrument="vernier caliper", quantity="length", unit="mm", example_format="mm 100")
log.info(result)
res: mm 33.50
